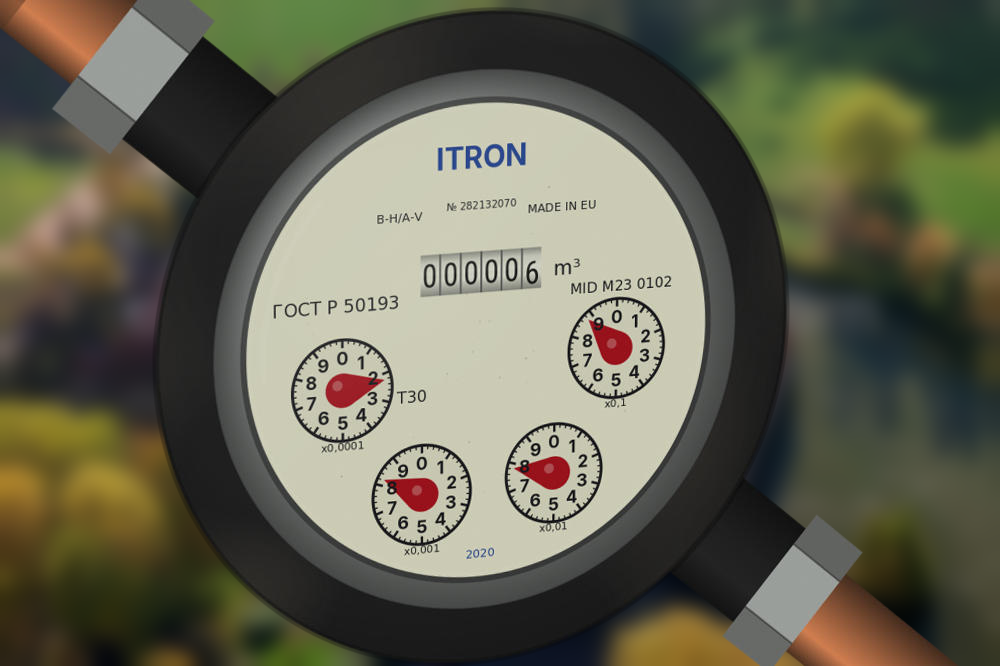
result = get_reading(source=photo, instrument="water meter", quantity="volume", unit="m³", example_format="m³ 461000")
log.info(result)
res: m³ 5.8782
